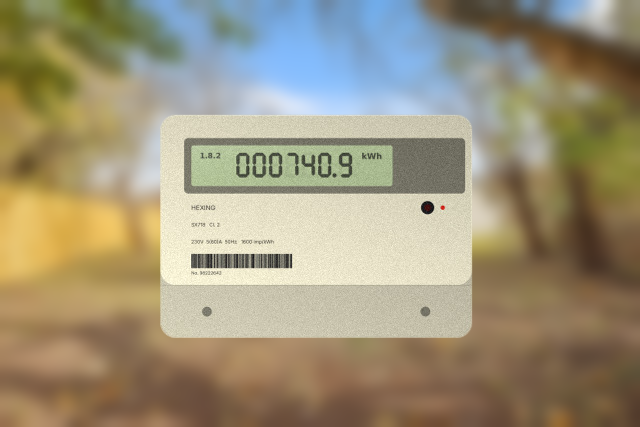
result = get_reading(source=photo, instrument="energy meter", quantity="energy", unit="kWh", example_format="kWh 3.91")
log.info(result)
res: kWh 740.9
